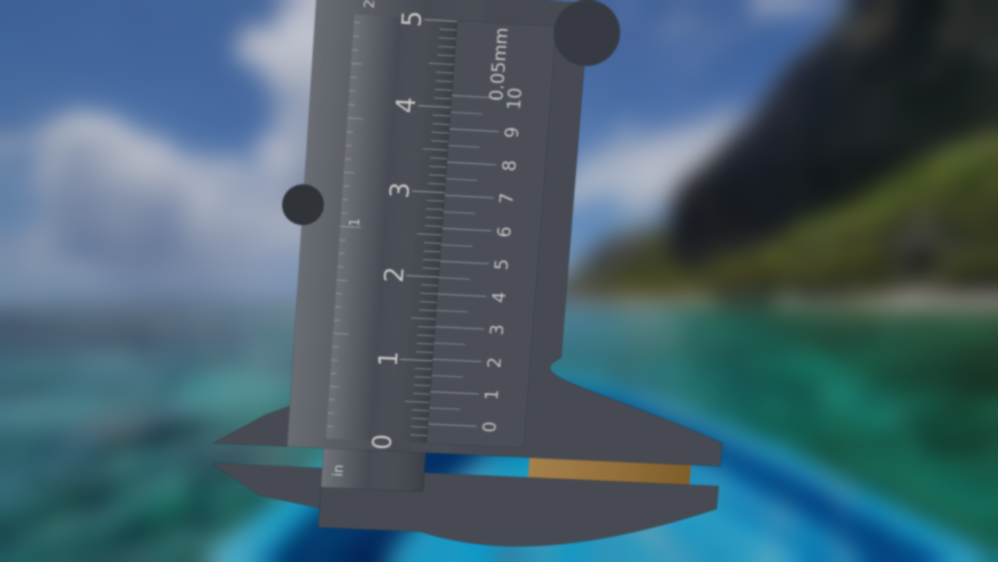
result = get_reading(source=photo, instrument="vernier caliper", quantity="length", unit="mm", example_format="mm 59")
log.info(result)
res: mm 2.4
